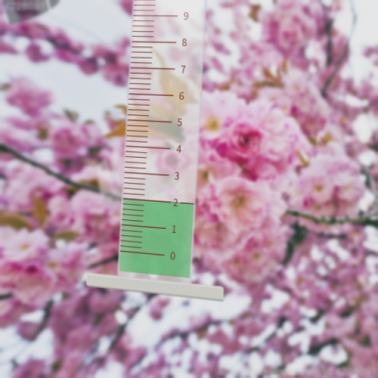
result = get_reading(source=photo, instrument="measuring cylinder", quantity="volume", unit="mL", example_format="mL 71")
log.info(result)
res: mL 2
